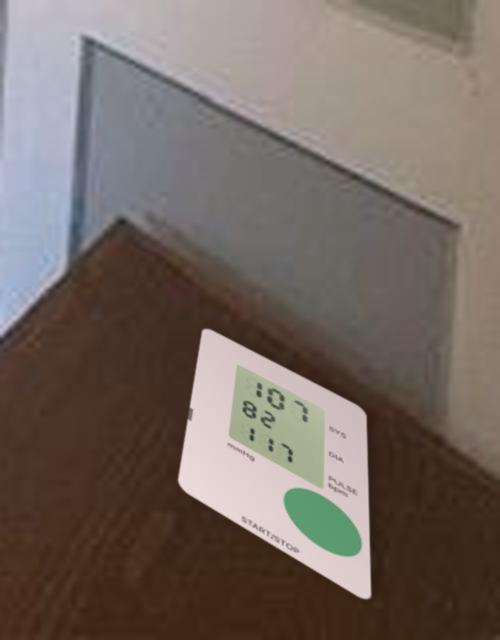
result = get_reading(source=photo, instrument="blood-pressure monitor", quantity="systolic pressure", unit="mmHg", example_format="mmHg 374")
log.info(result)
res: mmHg 107
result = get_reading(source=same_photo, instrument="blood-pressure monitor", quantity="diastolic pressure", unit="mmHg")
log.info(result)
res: mmHg 82
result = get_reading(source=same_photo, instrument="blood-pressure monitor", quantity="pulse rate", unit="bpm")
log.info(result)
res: bpm 117
